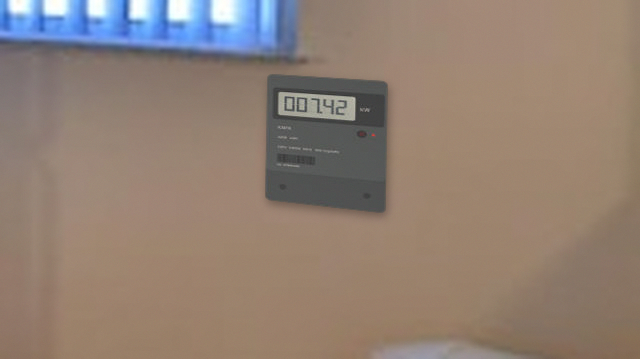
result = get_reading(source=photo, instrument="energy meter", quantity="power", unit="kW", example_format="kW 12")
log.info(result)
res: kW 7.42
